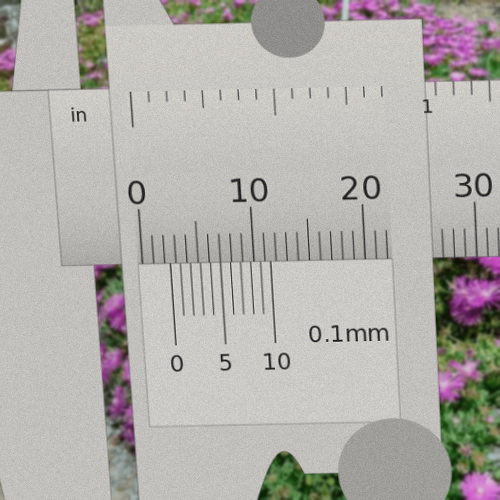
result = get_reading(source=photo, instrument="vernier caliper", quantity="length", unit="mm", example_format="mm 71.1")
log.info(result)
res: mm 2.5
